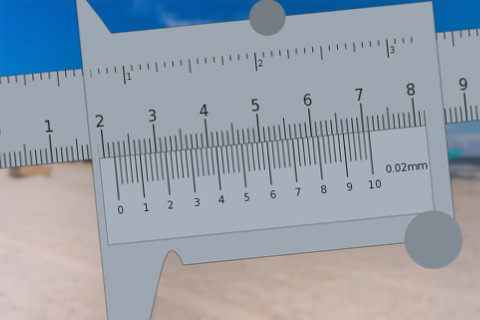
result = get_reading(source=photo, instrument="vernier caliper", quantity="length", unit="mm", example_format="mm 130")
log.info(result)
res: mm 22.0
